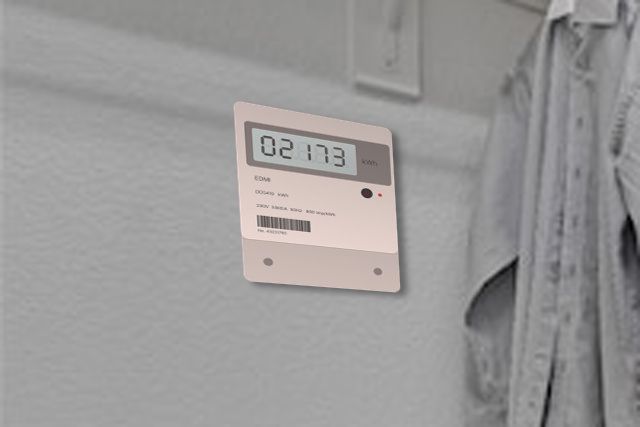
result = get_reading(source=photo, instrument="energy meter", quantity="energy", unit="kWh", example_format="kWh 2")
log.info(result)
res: kWh 2173
